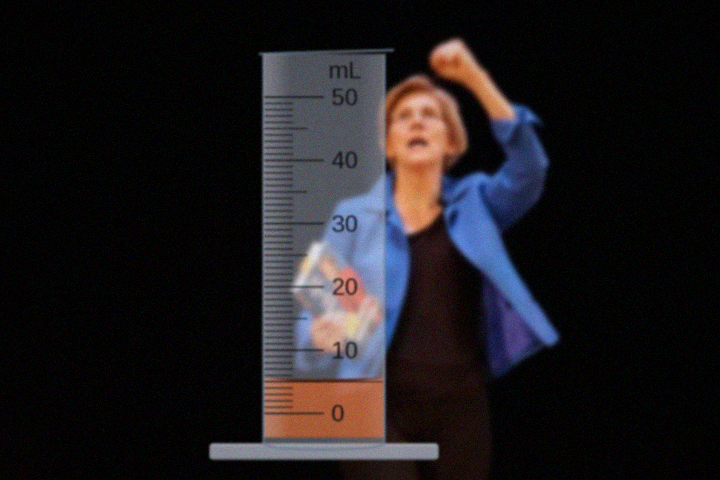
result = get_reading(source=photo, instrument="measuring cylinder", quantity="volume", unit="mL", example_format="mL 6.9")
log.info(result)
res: mL 5
